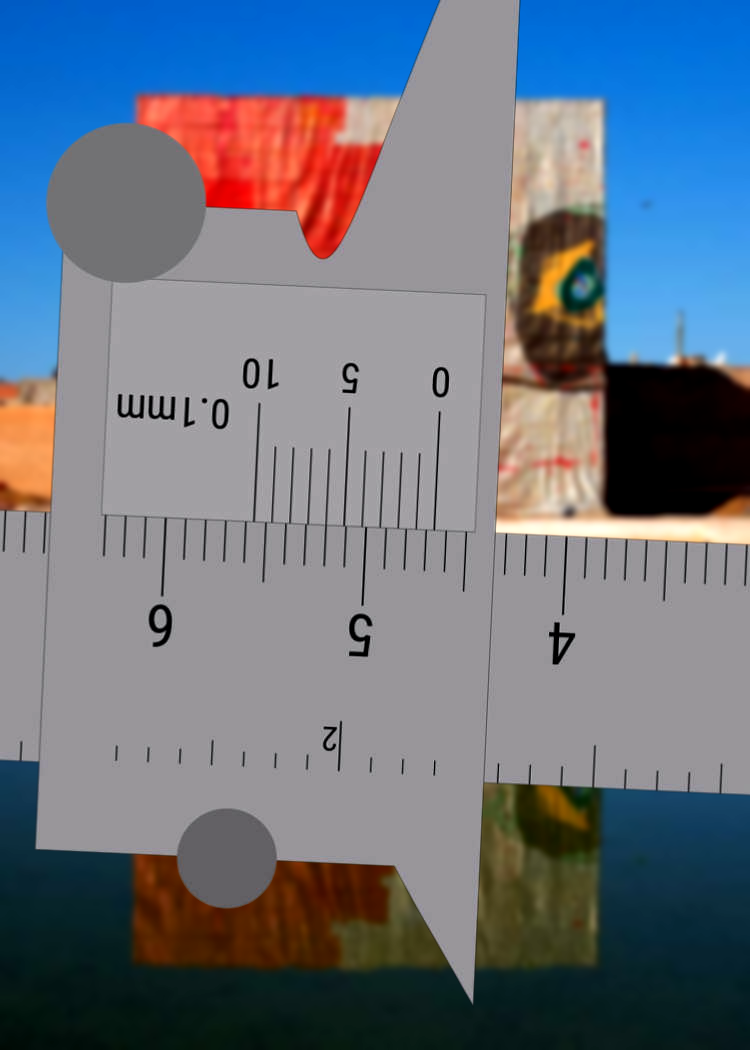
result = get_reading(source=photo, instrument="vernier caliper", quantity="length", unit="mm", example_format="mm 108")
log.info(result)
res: mm 46.6
